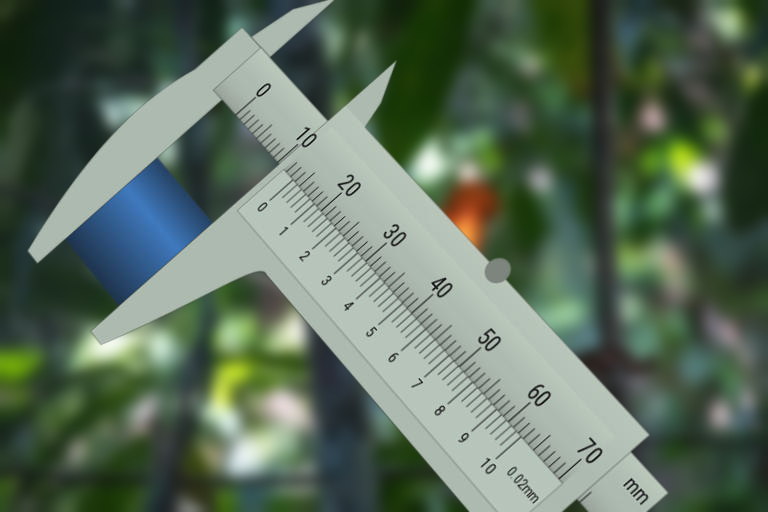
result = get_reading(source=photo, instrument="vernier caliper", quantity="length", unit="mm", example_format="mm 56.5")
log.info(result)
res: mm 13.6
